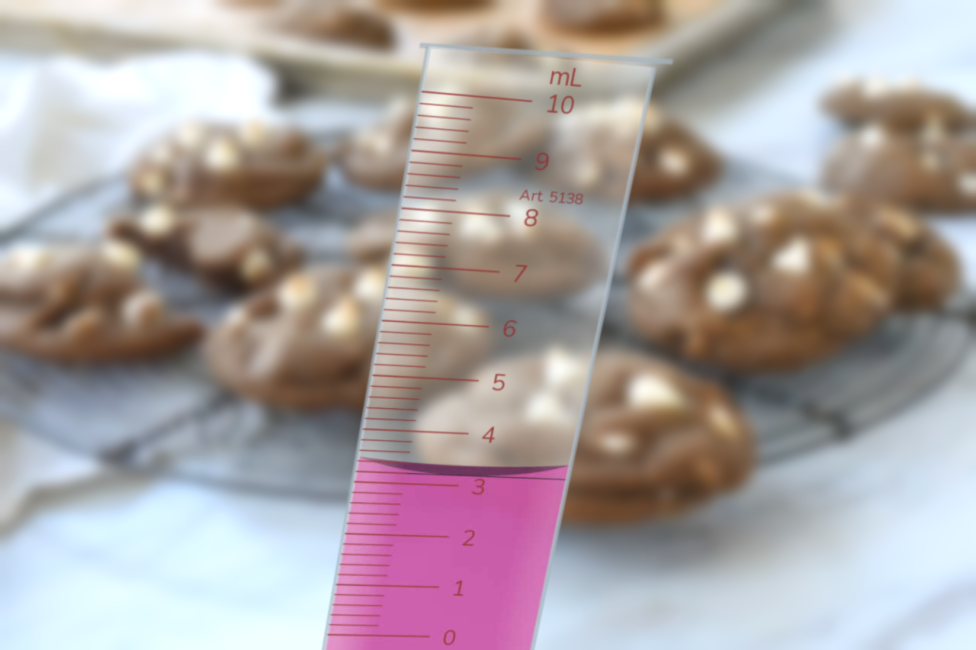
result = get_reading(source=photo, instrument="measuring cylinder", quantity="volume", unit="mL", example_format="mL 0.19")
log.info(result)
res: mL 3.2
